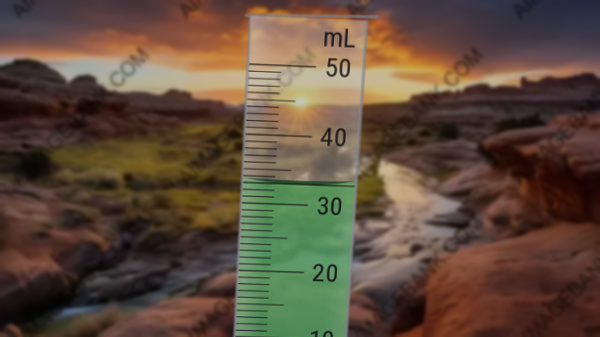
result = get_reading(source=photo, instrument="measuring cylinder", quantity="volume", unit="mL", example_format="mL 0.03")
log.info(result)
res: mL 33
